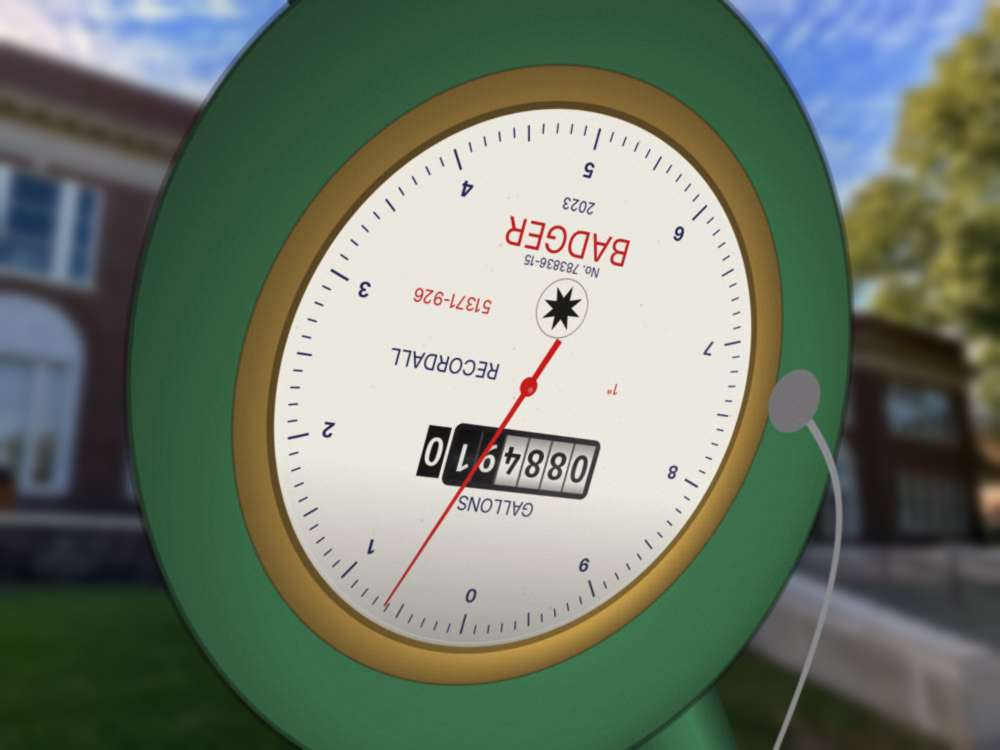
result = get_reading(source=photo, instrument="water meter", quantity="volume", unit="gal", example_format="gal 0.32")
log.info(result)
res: gal 884910.6
